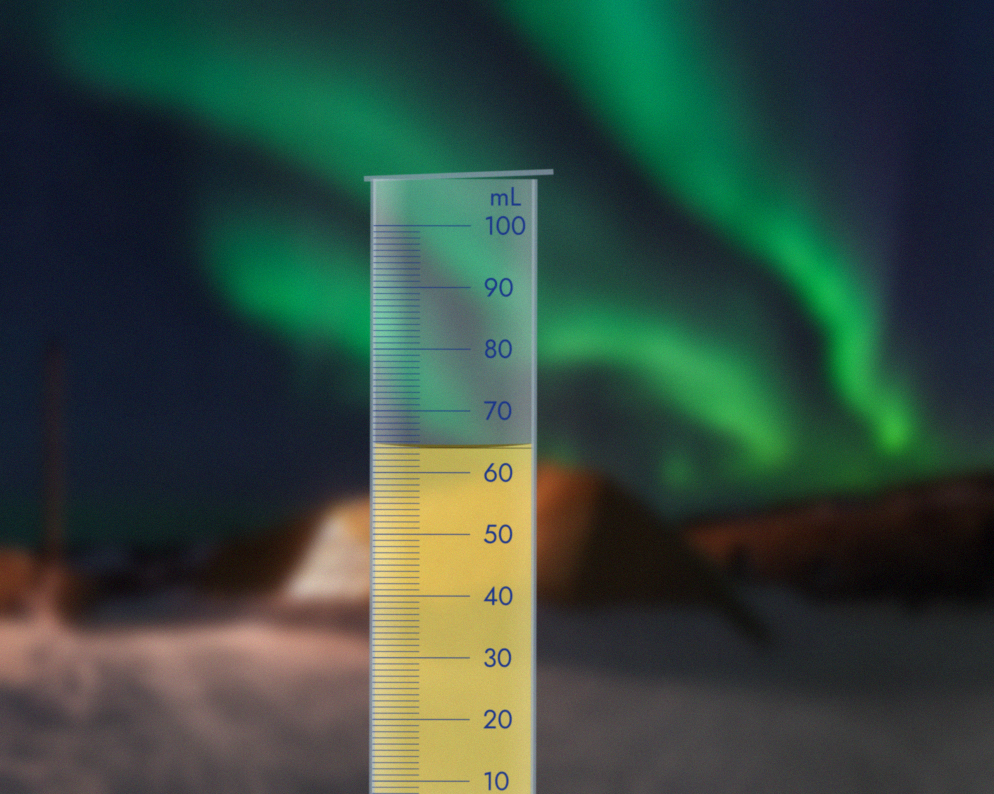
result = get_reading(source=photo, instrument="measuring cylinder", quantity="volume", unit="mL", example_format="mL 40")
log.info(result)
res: mL 64
